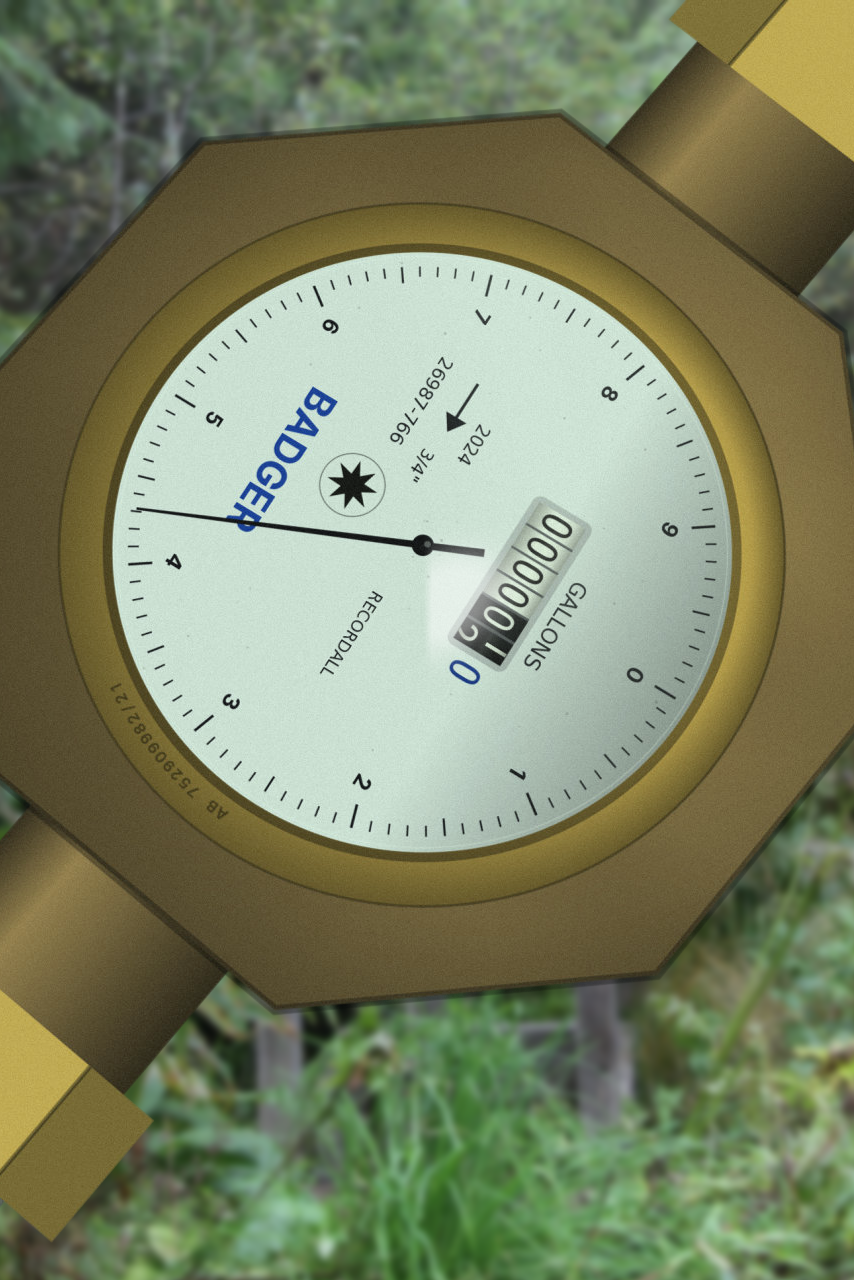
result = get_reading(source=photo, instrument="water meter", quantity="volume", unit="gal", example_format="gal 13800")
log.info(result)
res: gal 14.3
